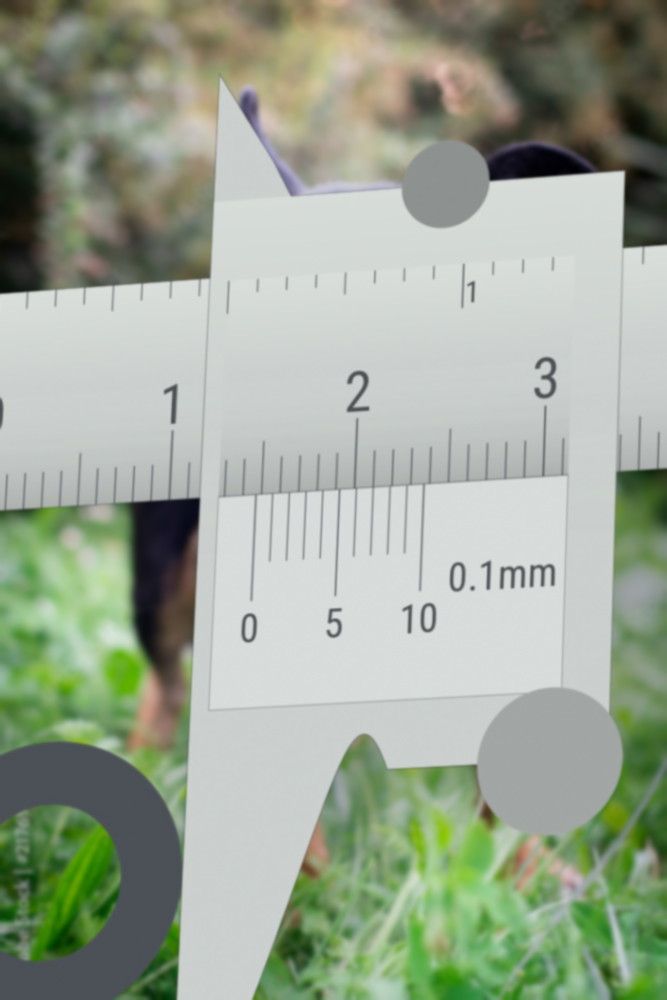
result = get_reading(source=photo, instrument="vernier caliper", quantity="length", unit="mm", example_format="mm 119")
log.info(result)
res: mm 14.7
